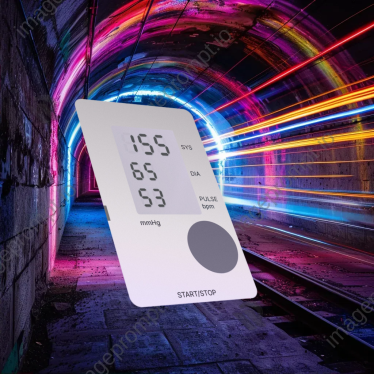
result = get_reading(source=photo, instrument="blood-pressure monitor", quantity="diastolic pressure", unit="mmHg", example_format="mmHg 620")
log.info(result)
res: mmHg 65
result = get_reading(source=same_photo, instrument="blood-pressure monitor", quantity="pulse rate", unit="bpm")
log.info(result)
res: bpm 53
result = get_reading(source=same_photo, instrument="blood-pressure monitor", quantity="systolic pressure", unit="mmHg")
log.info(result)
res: mmHg 155
